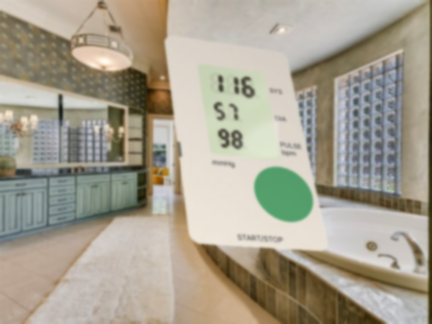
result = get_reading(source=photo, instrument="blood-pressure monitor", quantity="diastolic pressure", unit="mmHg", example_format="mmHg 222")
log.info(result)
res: mmHg 57
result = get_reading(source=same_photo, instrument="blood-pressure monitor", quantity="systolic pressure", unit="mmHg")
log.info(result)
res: mmHg 116
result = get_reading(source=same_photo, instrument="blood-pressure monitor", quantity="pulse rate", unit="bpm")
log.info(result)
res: bpm 98
